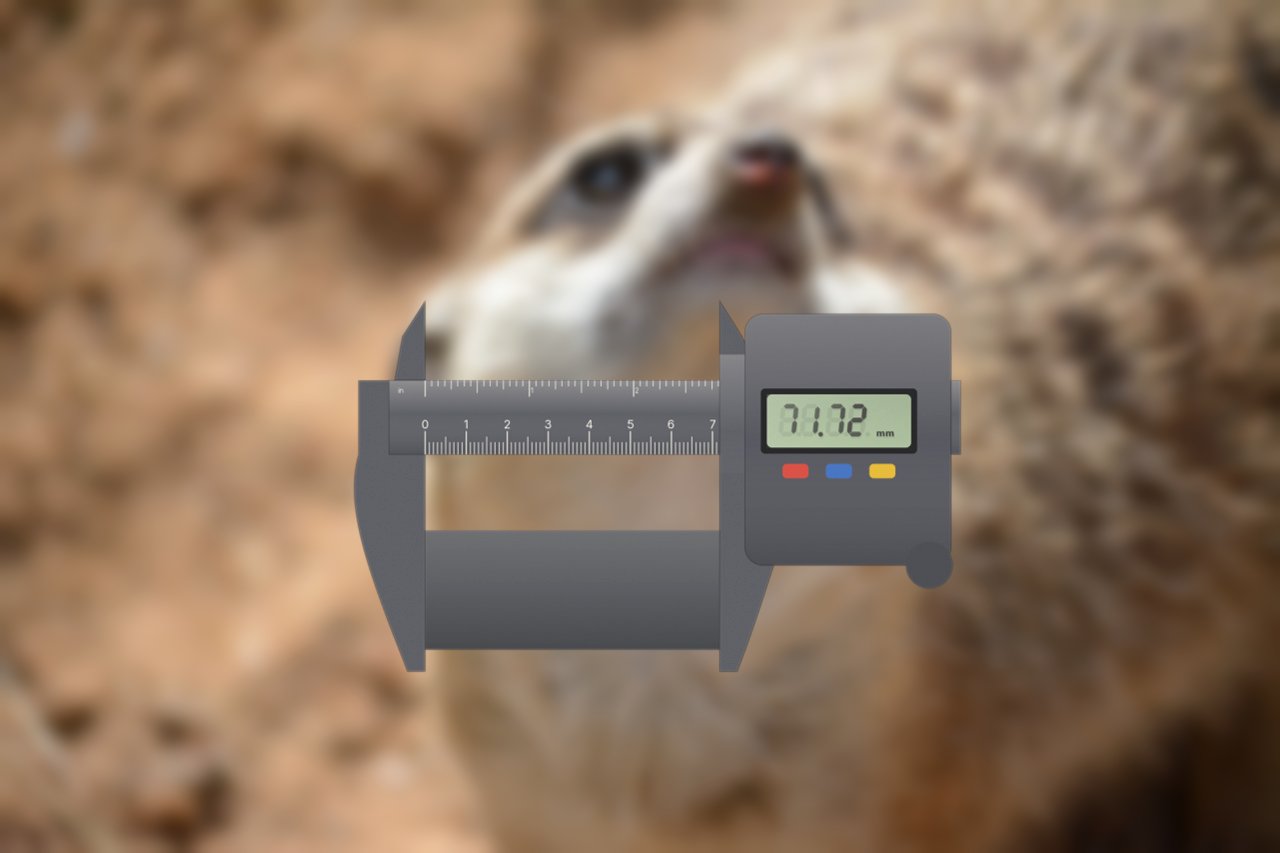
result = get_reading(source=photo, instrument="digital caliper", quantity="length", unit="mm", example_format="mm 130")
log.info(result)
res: mm 71.72
